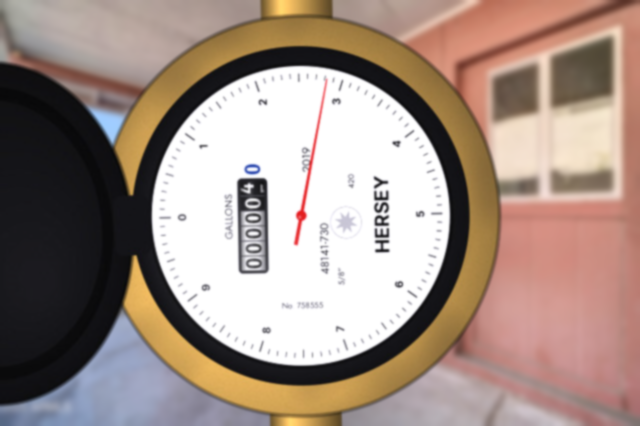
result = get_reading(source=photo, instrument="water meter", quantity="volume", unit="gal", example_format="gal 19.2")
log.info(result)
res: gal 42.8
